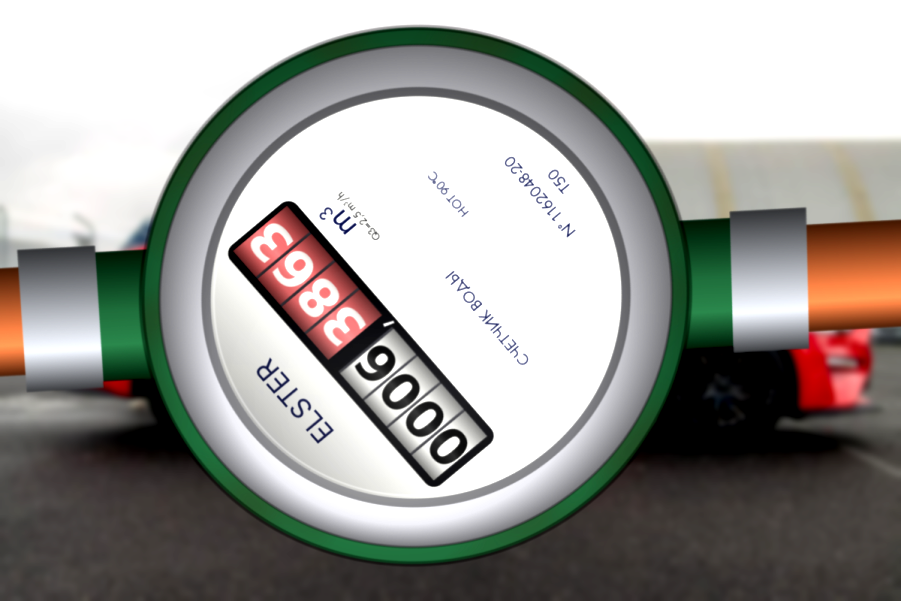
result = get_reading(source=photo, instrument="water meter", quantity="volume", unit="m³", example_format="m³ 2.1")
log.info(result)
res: m³ 6.3863
